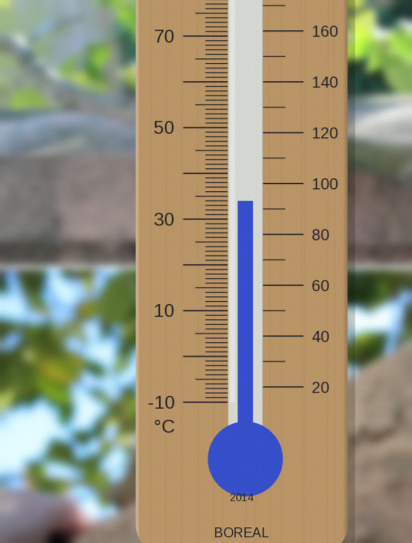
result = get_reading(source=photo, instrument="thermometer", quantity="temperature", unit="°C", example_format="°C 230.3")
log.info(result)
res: °C 34
